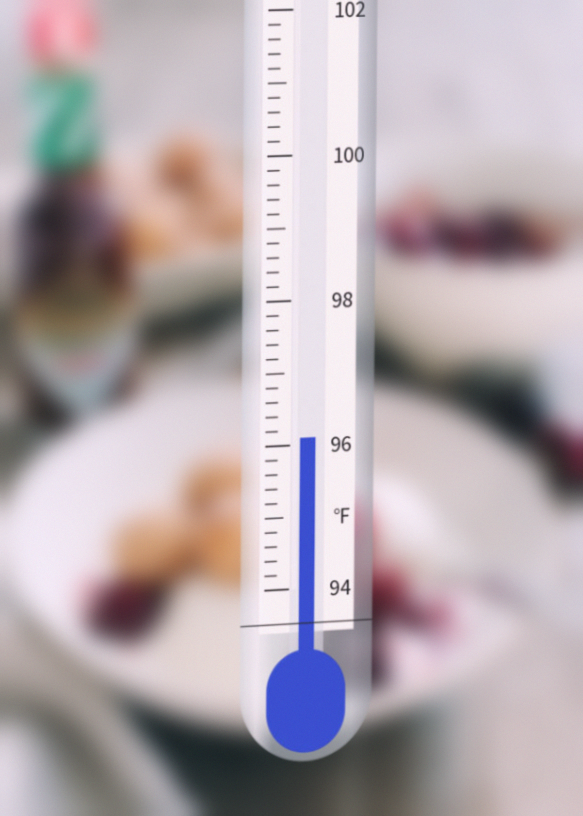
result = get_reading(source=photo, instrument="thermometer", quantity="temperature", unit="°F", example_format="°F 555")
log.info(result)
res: °F 96.1
